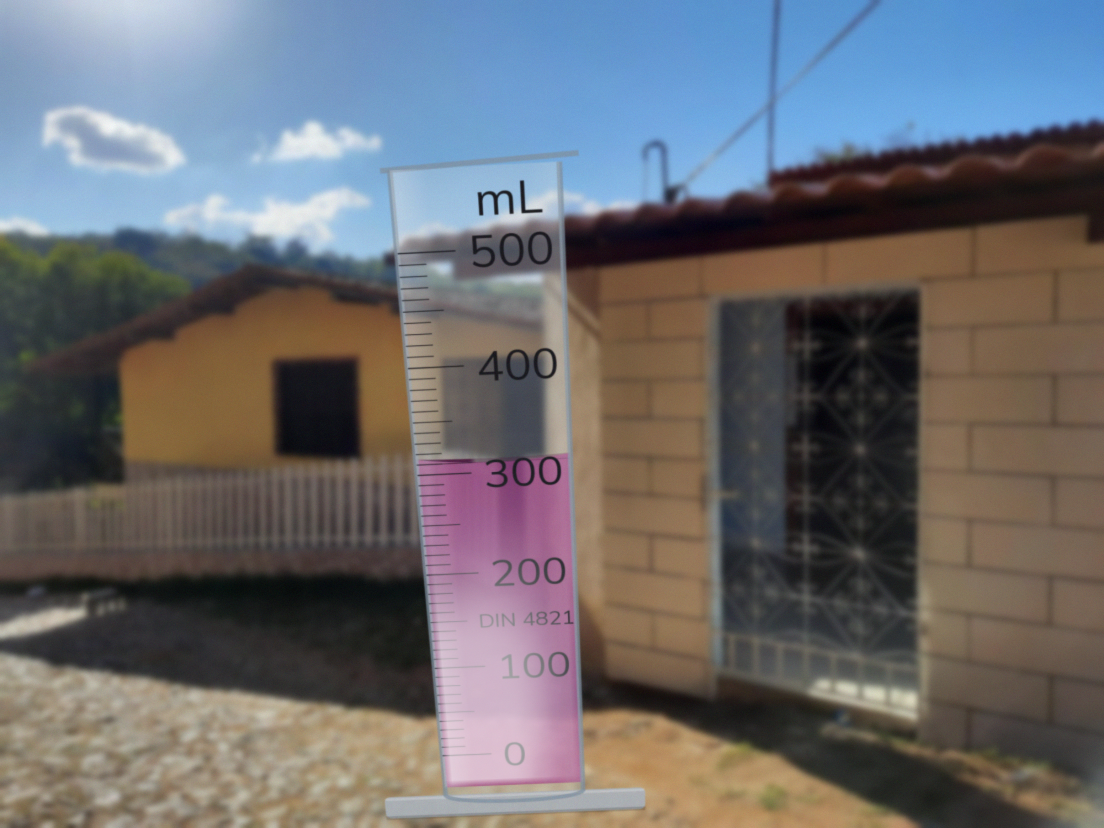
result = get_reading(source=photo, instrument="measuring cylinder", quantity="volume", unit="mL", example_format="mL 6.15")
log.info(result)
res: mL 310
